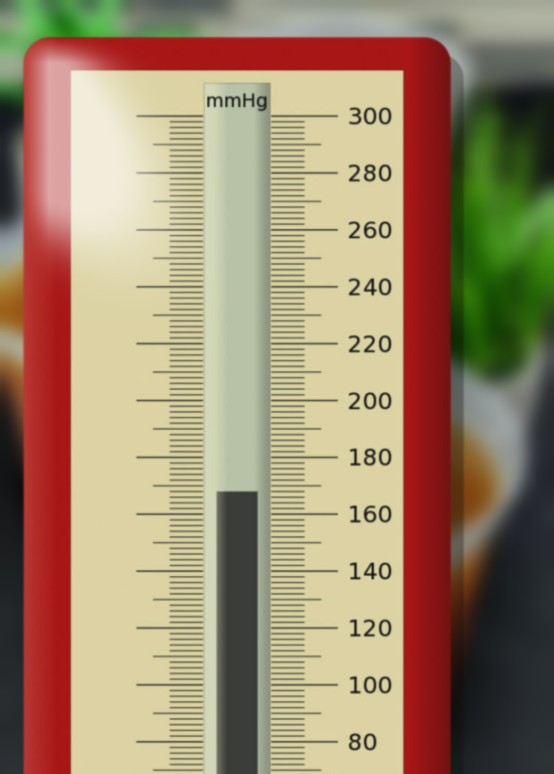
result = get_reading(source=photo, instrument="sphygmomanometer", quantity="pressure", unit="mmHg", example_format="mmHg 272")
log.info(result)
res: mmHg 168
